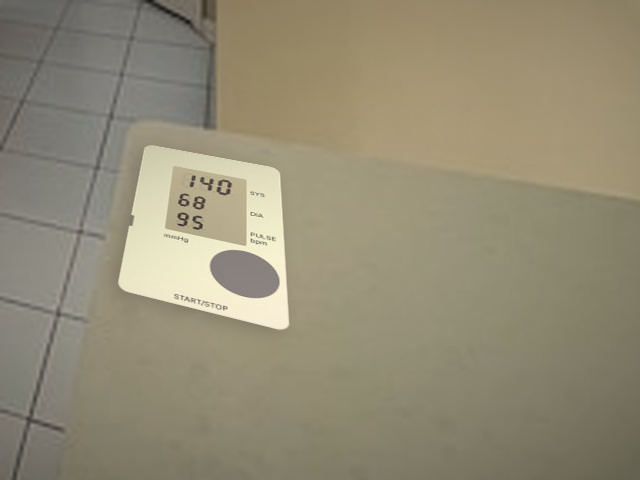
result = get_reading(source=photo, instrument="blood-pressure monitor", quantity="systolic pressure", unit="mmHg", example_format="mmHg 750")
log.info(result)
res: mmHg 140
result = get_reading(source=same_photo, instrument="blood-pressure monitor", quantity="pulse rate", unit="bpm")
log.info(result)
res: bpm 95
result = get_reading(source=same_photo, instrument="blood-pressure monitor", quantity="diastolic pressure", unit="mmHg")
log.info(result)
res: mmHg 68
